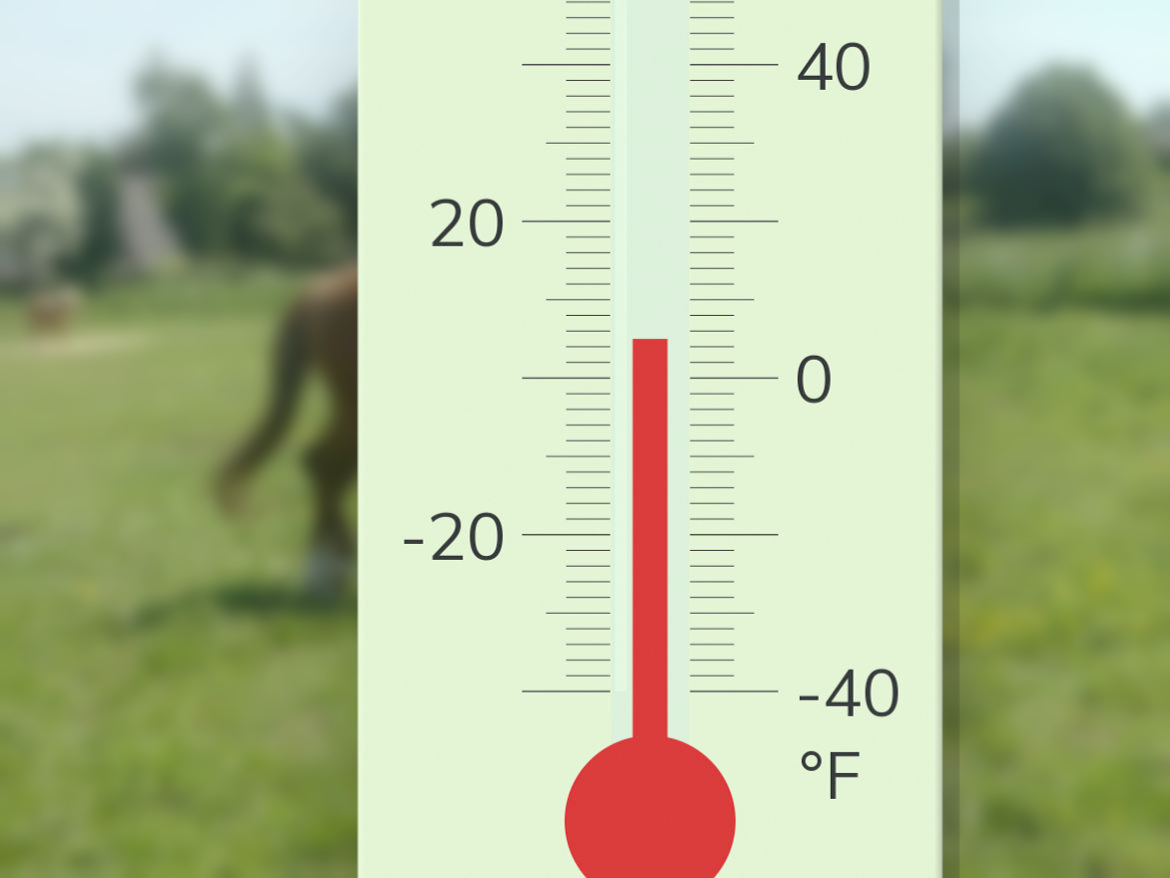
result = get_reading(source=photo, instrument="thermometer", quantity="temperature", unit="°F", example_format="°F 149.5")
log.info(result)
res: °F 5
